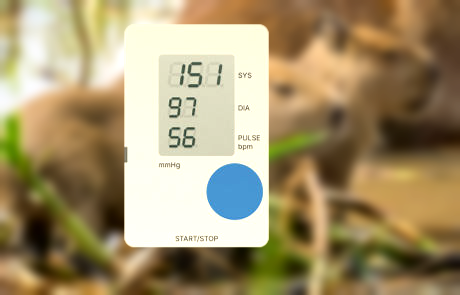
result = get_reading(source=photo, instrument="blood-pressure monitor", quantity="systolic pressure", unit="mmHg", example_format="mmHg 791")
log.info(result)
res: mmHg 151
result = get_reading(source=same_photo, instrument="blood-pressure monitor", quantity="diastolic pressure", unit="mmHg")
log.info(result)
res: mmHg 97
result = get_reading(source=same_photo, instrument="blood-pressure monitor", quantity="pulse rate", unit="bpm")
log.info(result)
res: bpm 56
